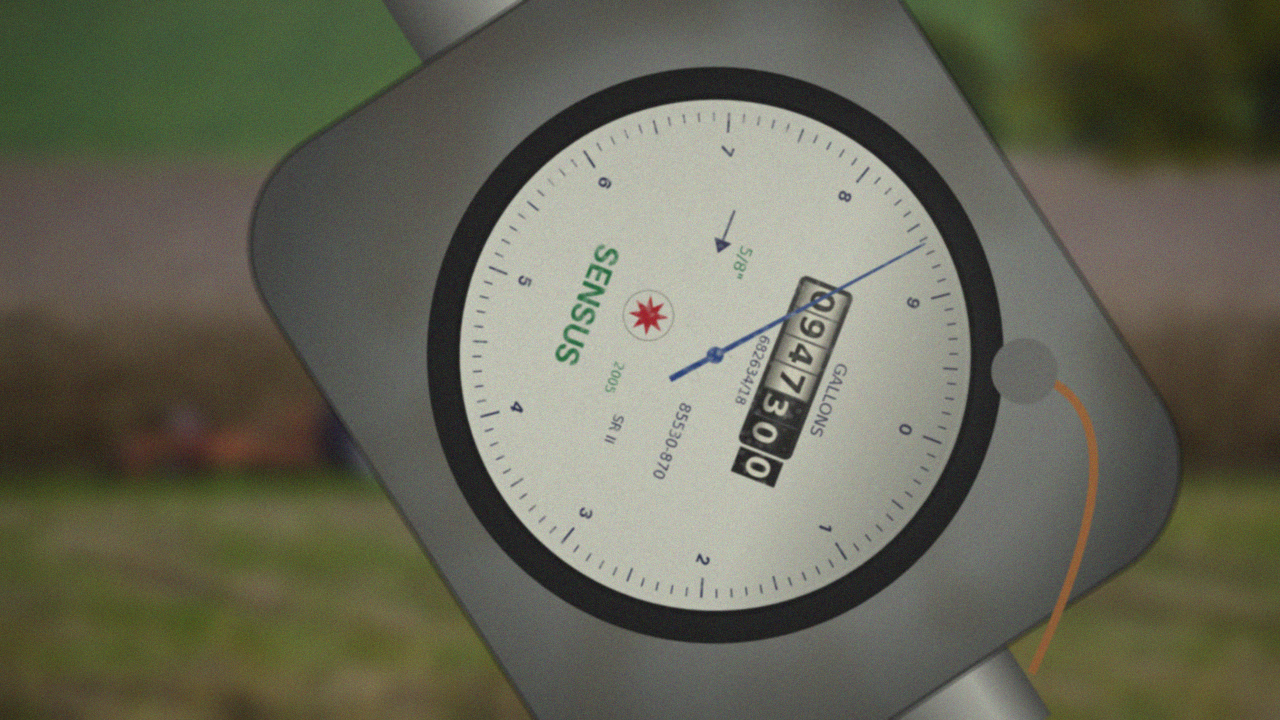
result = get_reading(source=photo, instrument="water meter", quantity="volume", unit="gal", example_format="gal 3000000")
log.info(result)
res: gal 947298.6
